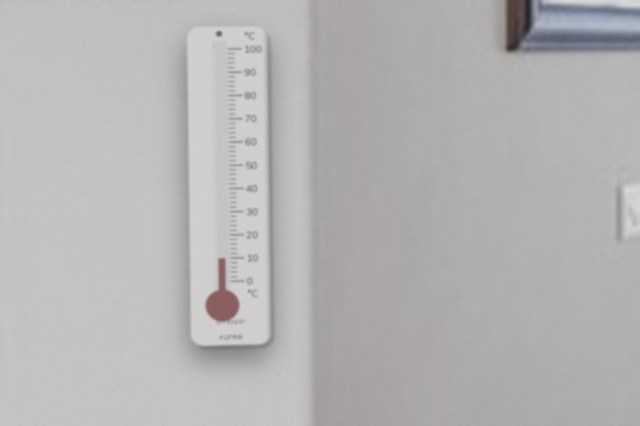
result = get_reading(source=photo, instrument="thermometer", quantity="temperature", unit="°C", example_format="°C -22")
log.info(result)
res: °C 10
